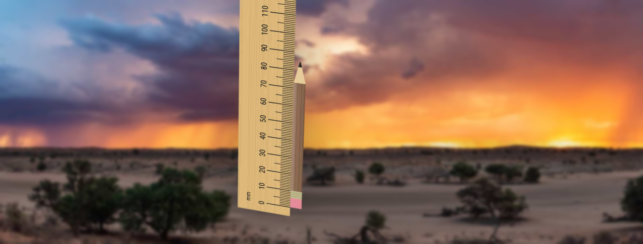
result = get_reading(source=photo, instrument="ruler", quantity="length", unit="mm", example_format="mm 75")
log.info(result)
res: mm 85
